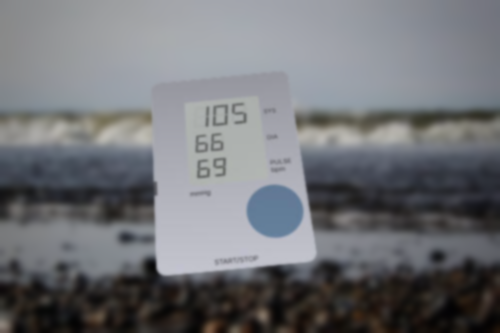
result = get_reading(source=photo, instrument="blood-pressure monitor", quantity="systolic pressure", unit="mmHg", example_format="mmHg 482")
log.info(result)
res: mmHg 105
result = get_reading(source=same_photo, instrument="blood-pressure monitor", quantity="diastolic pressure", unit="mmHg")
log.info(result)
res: mmHg 66
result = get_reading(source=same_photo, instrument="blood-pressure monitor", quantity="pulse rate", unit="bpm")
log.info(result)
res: bpm 69
